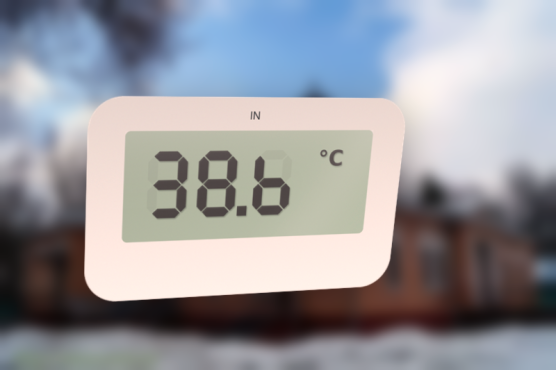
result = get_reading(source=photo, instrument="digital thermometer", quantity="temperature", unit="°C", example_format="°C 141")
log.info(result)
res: °C 38.6
